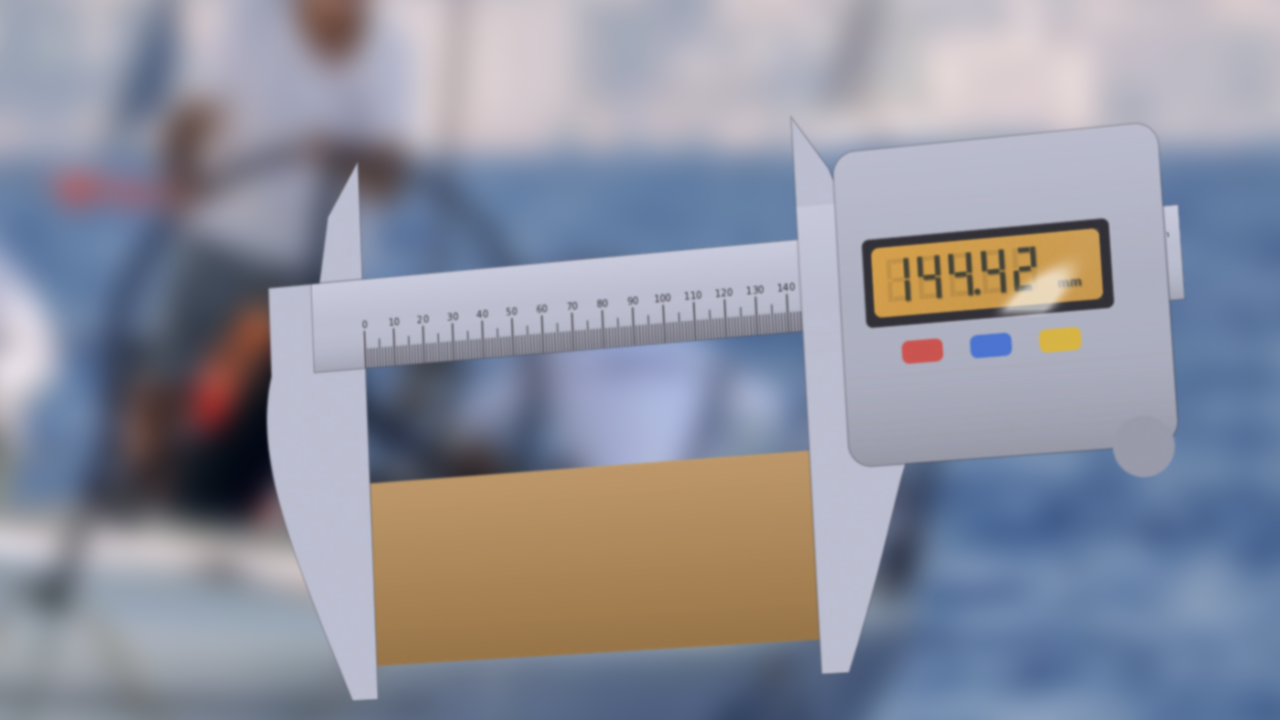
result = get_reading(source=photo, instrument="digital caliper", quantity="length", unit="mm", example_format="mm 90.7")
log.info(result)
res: mm 144.42
